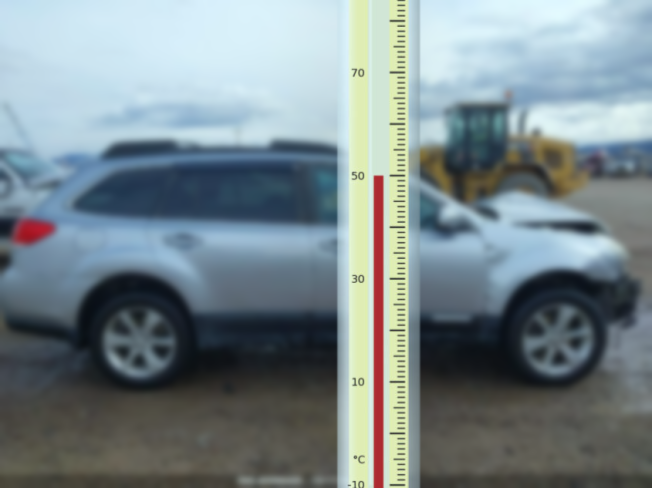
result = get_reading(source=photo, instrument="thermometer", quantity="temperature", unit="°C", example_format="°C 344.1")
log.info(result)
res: °C 50
